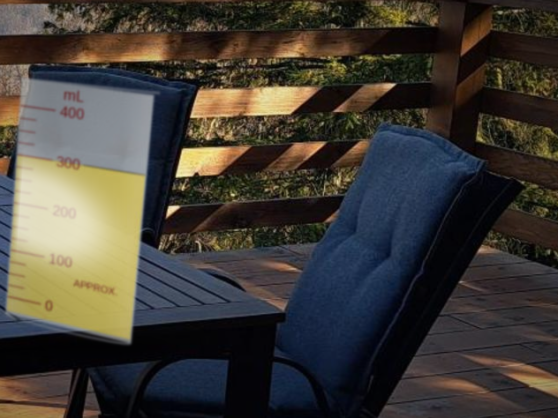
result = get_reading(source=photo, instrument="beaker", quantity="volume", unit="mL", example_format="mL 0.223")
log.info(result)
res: mL 300
